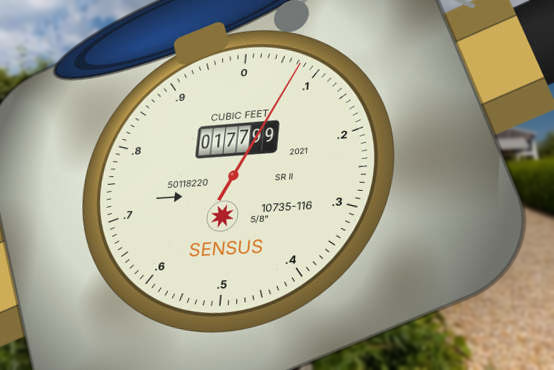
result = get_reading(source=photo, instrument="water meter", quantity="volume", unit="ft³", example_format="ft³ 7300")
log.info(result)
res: ft³ 17799.07
